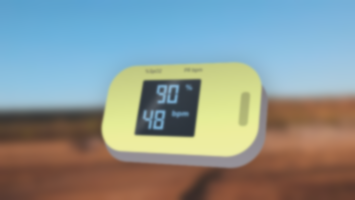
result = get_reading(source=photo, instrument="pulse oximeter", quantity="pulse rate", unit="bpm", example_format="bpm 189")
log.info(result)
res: bpm 48
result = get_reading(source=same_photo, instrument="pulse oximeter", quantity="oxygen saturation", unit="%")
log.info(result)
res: % 90
